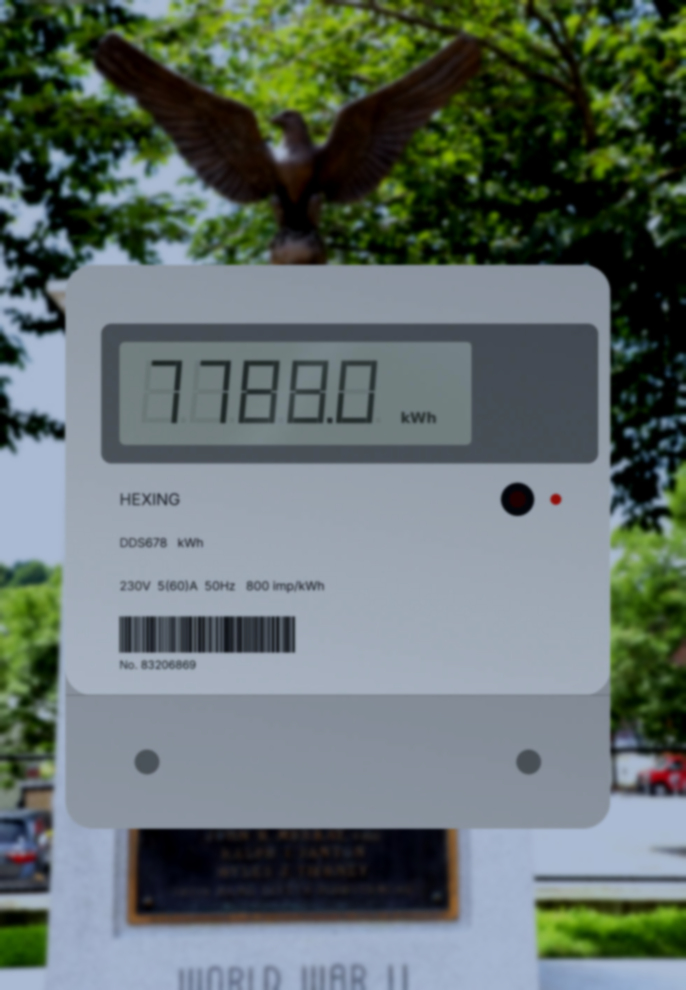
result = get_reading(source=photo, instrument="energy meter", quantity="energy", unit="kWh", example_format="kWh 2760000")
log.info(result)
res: kWh 7788.0
